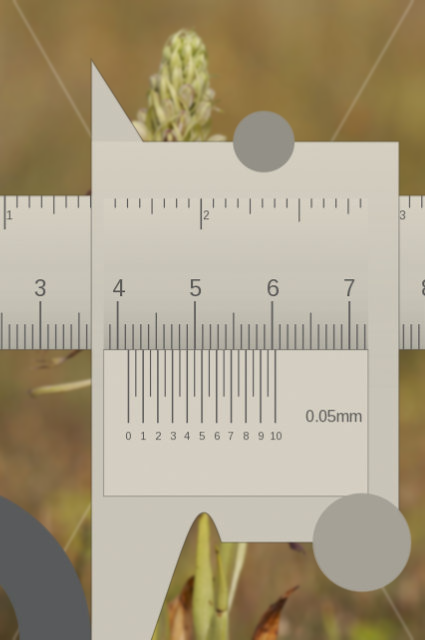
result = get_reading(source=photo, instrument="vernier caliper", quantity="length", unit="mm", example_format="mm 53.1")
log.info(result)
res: mm 41.4
